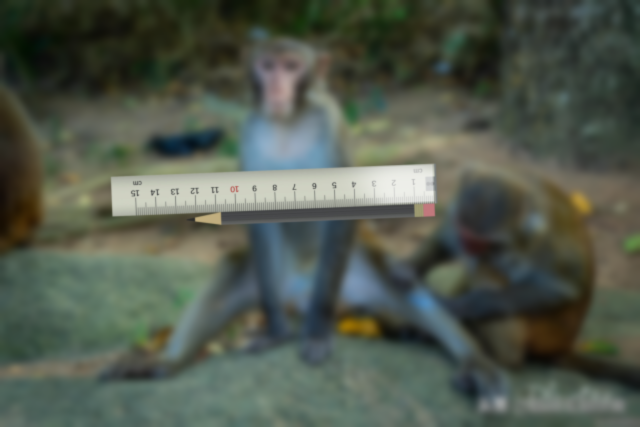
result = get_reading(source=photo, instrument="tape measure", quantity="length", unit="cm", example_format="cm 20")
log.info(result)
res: cm 12.5
